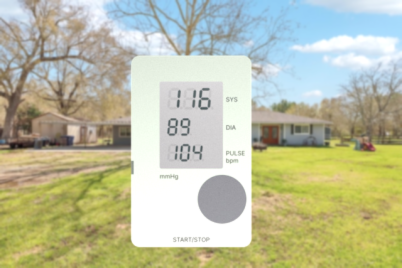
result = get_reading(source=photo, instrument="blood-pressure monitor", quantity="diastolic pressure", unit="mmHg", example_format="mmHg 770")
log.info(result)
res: mmHg 89
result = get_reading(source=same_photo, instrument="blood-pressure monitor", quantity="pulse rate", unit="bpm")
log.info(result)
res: bpm 104
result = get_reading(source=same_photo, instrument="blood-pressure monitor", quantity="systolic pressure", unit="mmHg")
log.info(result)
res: mmHg 116
